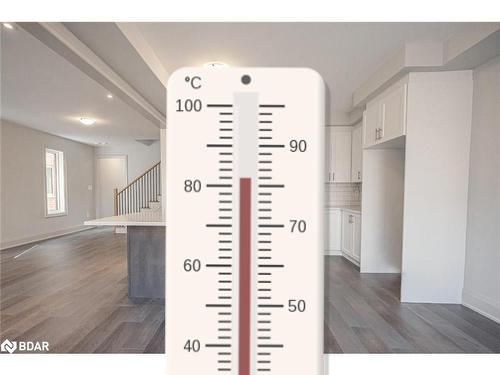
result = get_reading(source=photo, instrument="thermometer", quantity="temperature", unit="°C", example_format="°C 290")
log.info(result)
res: °C 82
